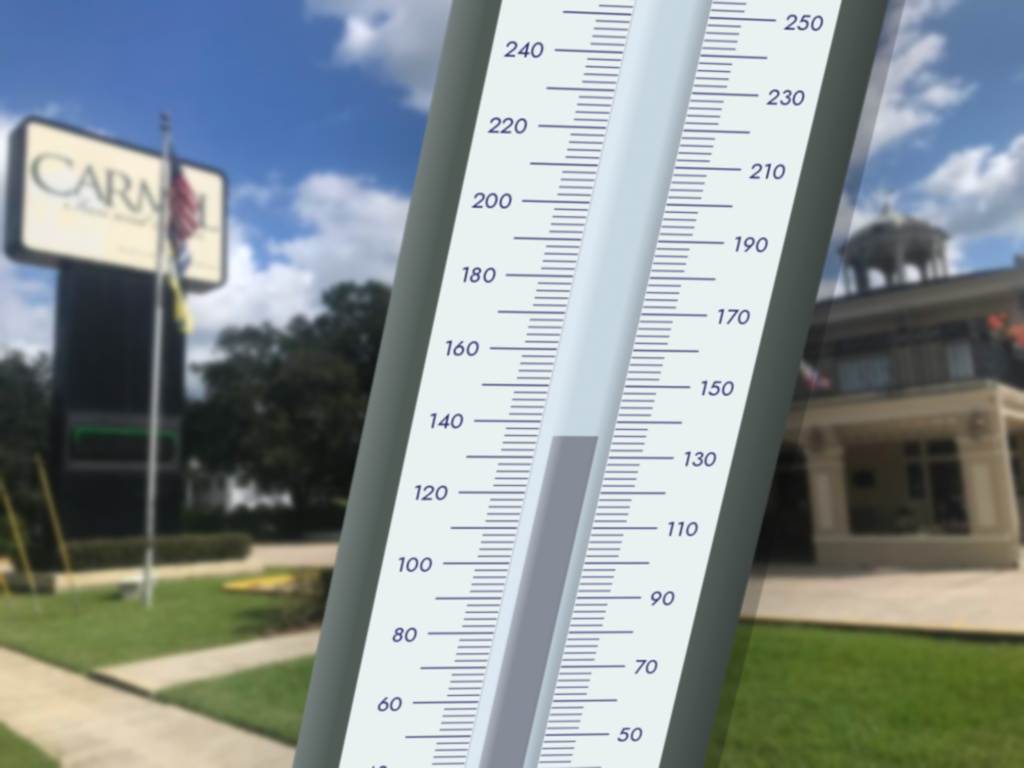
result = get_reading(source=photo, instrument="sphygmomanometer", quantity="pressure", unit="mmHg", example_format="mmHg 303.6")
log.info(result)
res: mmHg 136
